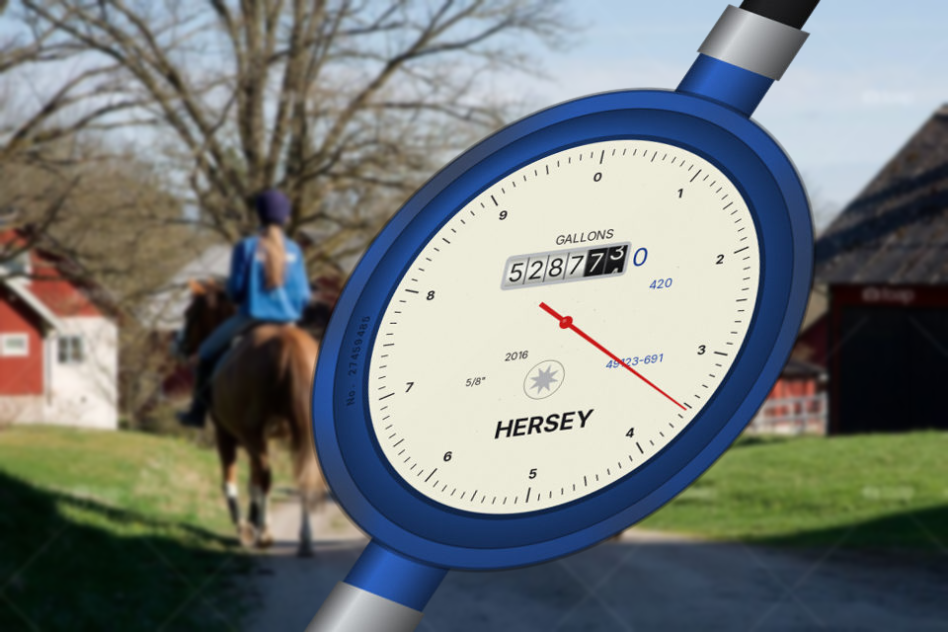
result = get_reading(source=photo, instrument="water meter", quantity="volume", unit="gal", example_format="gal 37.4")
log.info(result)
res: gal 5287733.5
